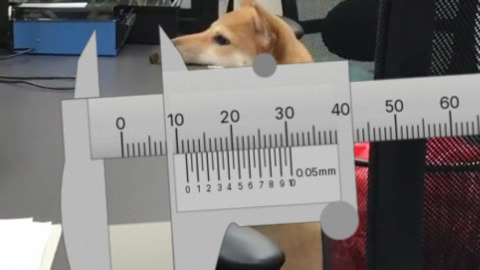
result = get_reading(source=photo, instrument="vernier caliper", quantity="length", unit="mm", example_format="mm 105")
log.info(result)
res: mm 11.5
